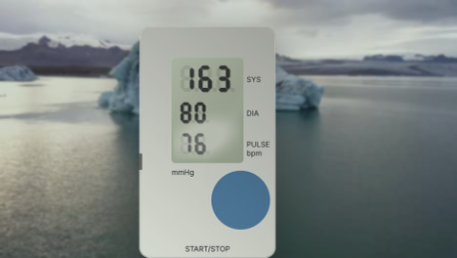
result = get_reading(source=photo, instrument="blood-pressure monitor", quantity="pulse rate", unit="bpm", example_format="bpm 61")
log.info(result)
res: bpm 76
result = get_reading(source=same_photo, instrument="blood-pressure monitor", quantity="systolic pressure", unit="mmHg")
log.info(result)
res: mmHg 163
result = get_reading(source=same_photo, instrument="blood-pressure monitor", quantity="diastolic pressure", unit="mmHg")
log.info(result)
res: mmHg 80
